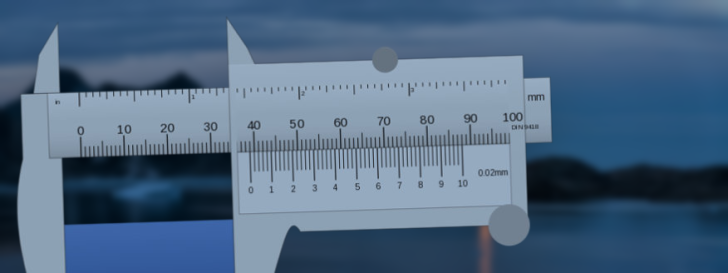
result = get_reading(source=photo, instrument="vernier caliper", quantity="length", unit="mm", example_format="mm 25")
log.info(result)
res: mm 39.0
